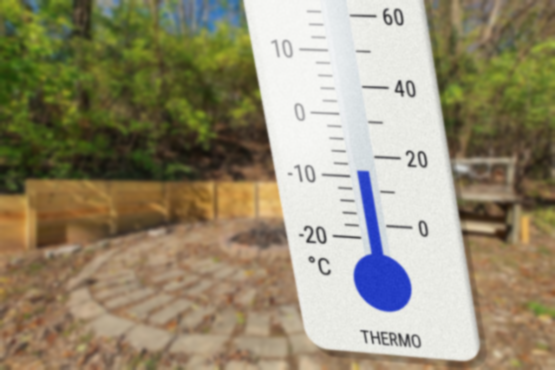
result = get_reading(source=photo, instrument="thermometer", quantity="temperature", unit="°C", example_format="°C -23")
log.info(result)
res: °C -9
